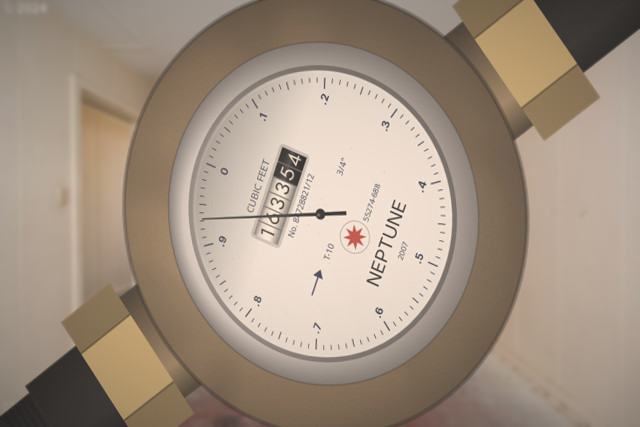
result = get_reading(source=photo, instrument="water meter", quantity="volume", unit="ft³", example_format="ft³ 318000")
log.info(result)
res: ft³ 163353.93
